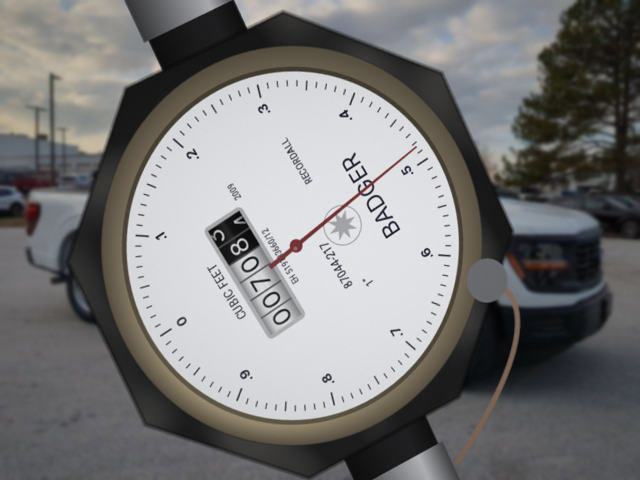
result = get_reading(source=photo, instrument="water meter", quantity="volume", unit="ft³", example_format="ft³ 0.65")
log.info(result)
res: ft³ 7083.48
